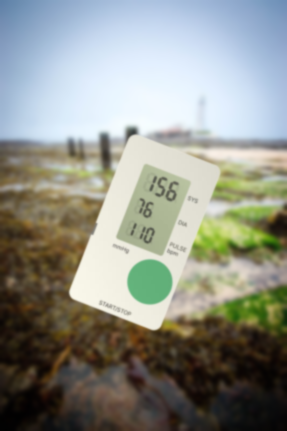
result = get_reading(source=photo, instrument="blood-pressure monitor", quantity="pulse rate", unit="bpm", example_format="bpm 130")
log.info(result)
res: bpm 110
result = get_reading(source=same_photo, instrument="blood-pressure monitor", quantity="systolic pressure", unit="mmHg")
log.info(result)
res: mmHg 156
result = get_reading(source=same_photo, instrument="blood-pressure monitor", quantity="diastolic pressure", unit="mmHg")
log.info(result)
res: mmHg 76
